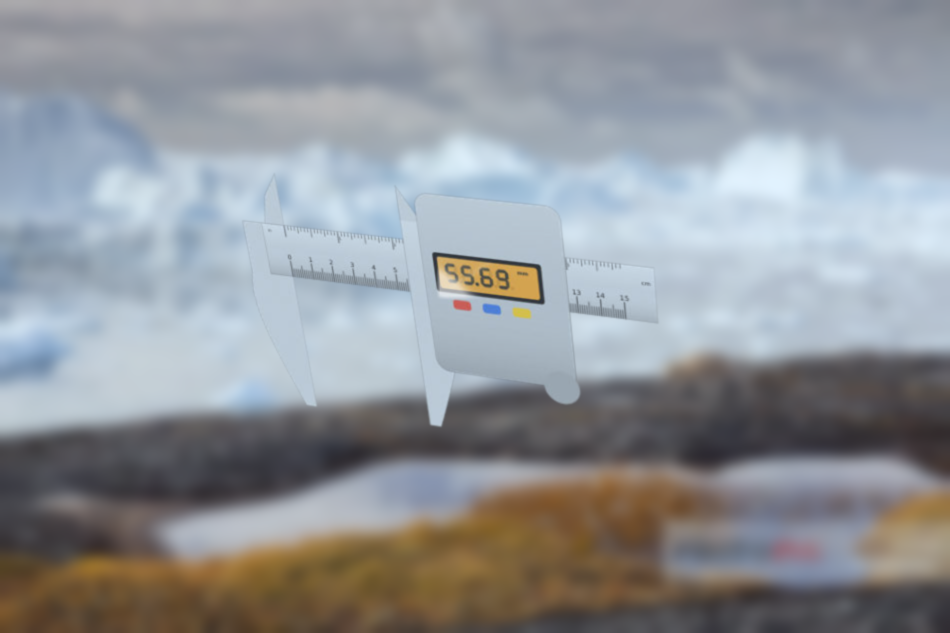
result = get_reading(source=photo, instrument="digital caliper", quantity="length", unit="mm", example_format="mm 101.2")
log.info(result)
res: mm 55.69
